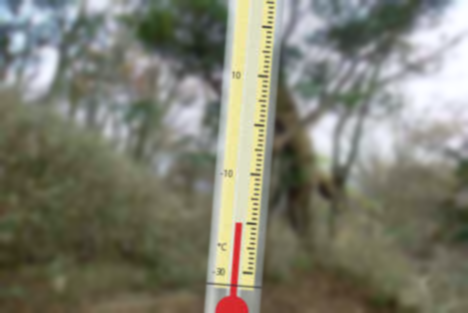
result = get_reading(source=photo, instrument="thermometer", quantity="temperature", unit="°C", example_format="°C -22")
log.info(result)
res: °C -20
